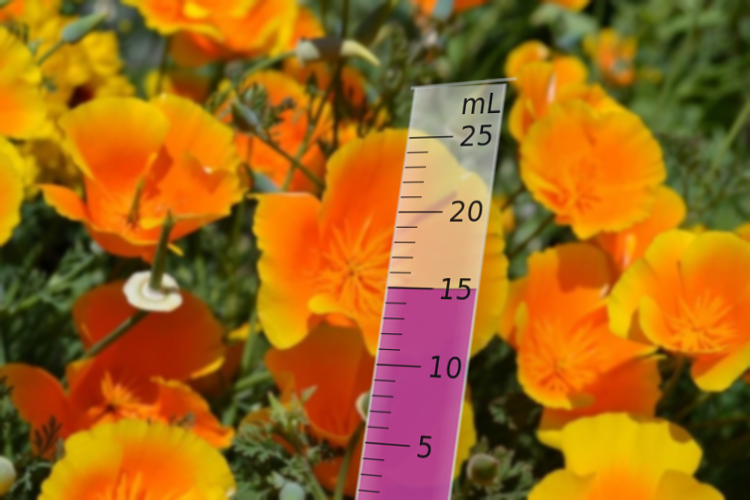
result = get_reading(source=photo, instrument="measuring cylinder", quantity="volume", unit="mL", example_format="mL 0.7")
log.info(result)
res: mL 15
